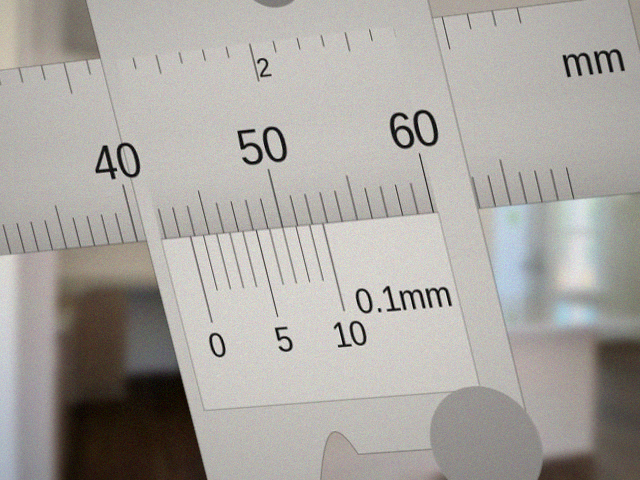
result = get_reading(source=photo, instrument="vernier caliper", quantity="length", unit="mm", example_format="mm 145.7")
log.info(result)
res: mm 43.7
